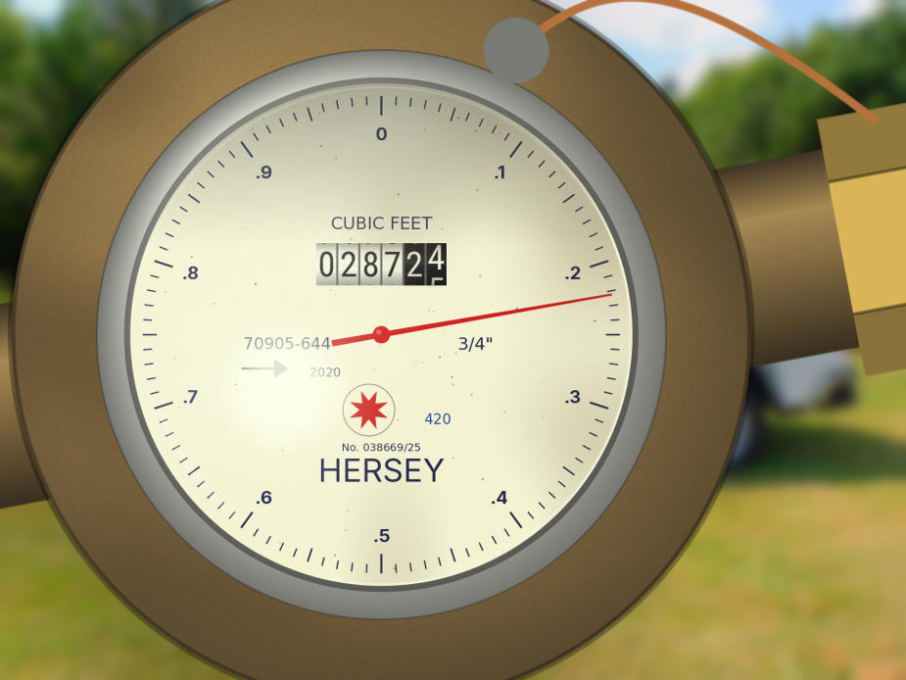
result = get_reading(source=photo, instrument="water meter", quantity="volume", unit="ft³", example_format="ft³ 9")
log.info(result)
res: ft³ 28724.22
